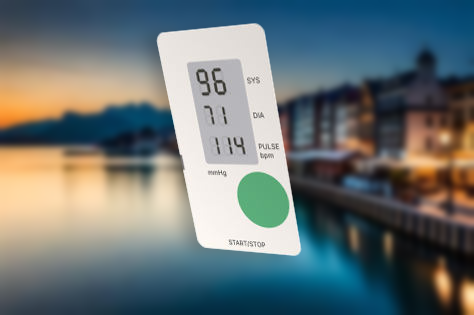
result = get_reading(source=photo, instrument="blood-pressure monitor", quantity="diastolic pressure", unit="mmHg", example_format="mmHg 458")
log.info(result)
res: mmHg 71
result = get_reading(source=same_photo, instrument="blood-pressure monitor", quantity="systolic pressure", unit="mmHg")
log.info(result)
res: mmHg 96
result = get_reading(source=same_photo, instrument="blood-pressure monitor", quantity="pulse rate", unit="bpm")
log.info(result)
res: bpm 114
